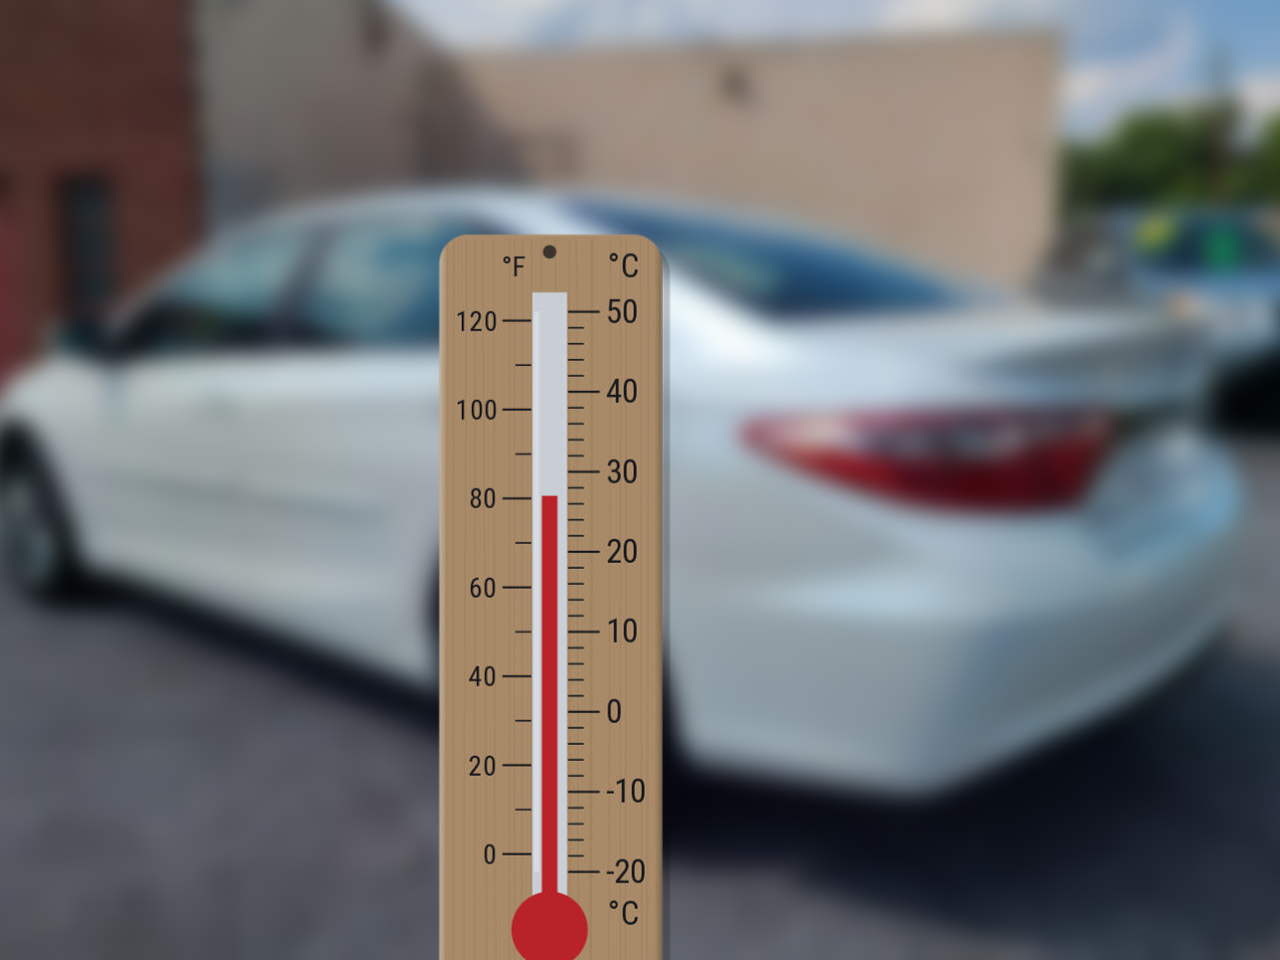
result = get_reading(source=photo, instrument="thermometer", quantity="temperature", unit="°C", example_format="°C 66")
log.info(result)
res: °C 27
